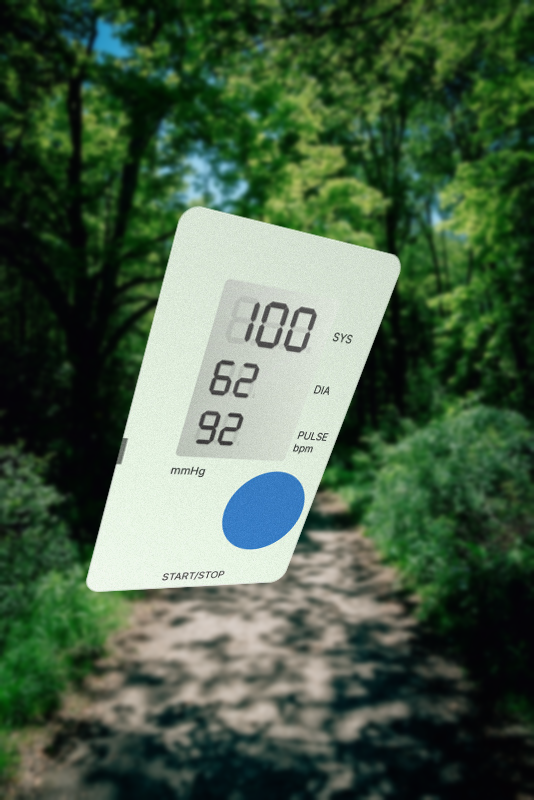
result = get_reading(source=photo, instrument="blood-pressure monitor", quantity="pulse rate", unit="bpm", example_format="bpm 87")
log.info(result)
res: bpm 92
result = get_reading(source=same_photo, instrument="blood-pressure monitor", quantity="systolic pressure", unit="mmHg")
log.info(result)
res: mmHg 100
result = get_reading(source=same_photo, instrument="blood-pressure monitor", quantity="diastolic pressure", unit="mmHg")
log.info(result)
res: mmHg 62
